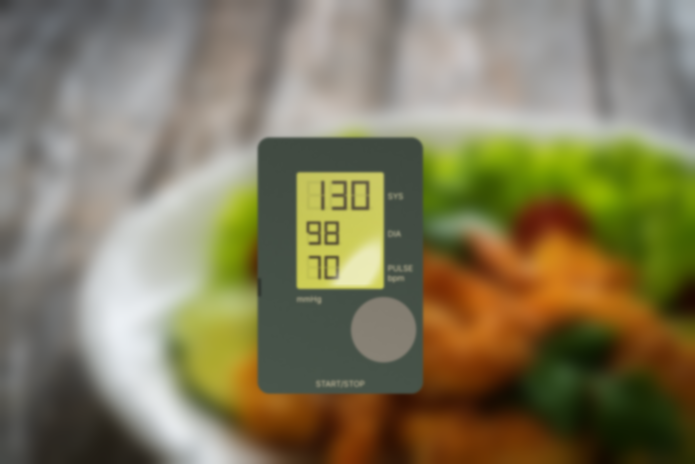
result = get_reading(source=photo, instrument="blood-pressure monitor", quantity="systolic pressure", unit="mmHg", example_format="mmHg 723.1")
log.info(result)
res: mmHg 130
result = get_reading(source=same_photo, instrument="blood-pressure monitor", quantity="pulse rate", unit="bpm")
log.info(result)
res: bpm 70
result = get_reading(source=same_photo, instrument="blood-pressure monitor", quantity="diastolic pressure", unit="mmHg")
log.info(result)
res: mmHg 98
